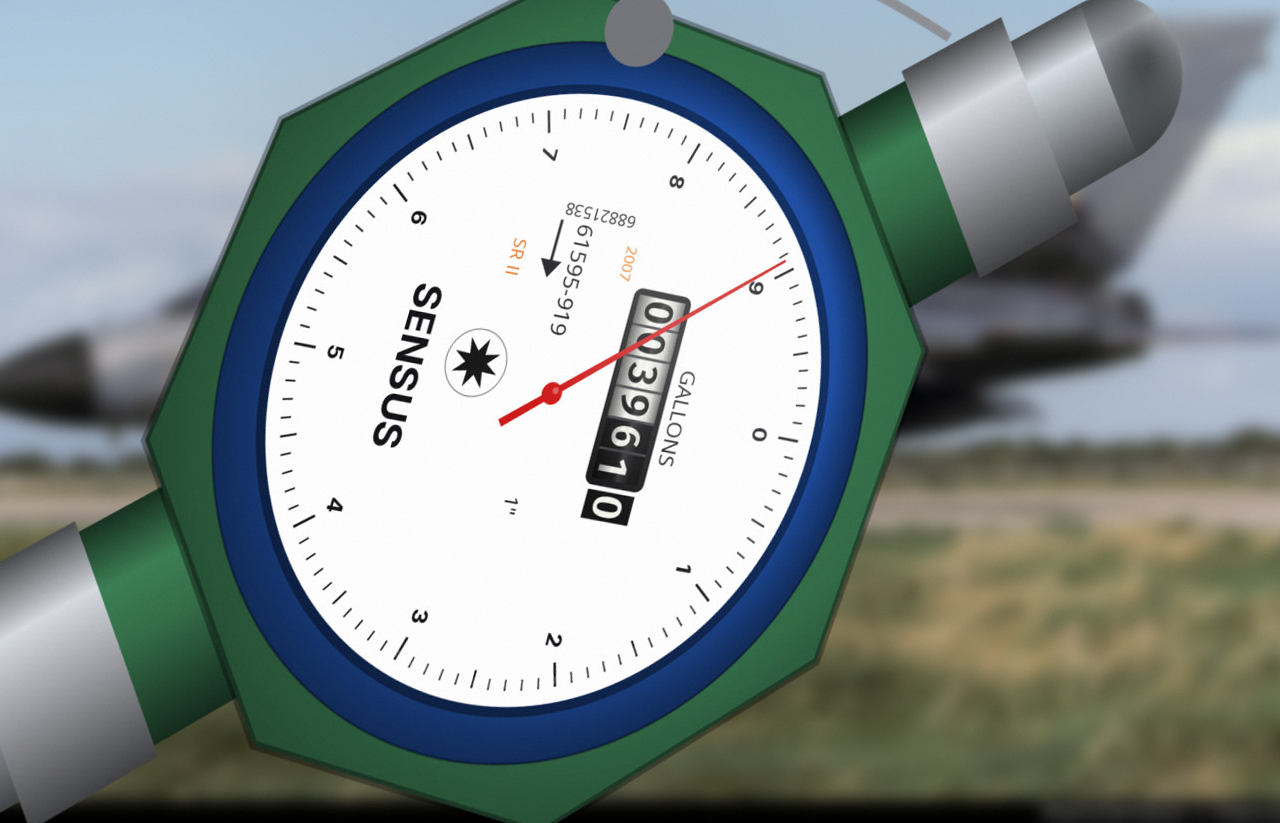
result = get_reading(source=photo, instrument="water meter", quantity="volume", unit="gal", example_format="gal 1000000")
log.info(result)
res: gal 39608.9
